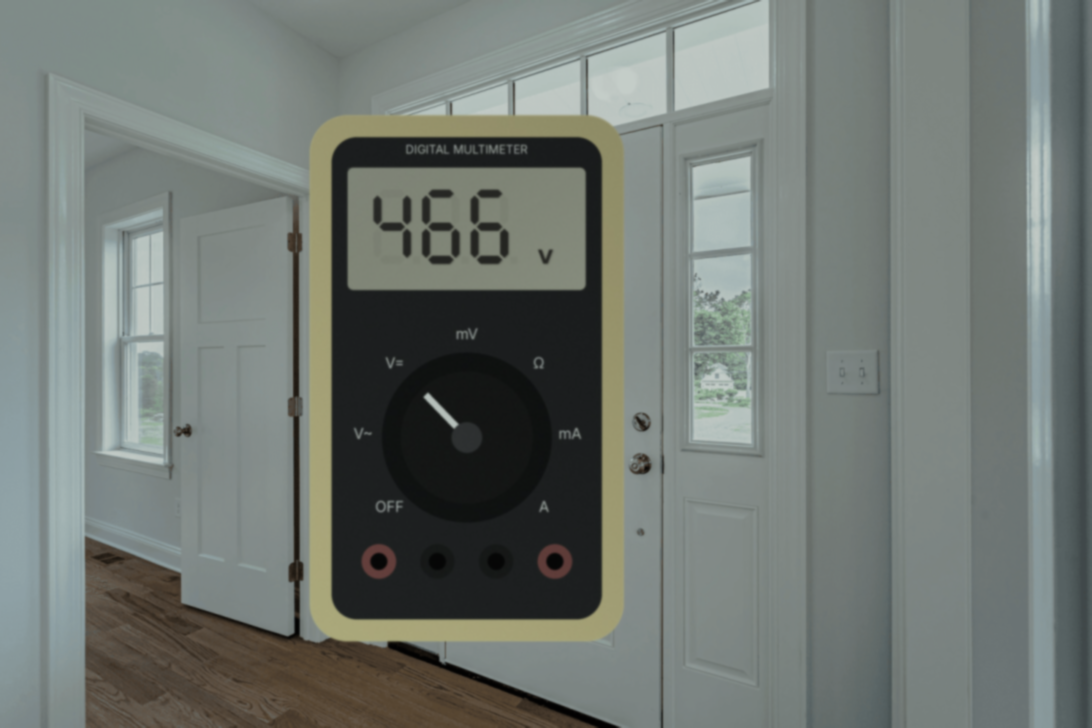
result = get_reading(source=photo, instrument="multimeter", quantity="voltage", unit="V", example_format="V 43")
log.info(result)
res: V 466
